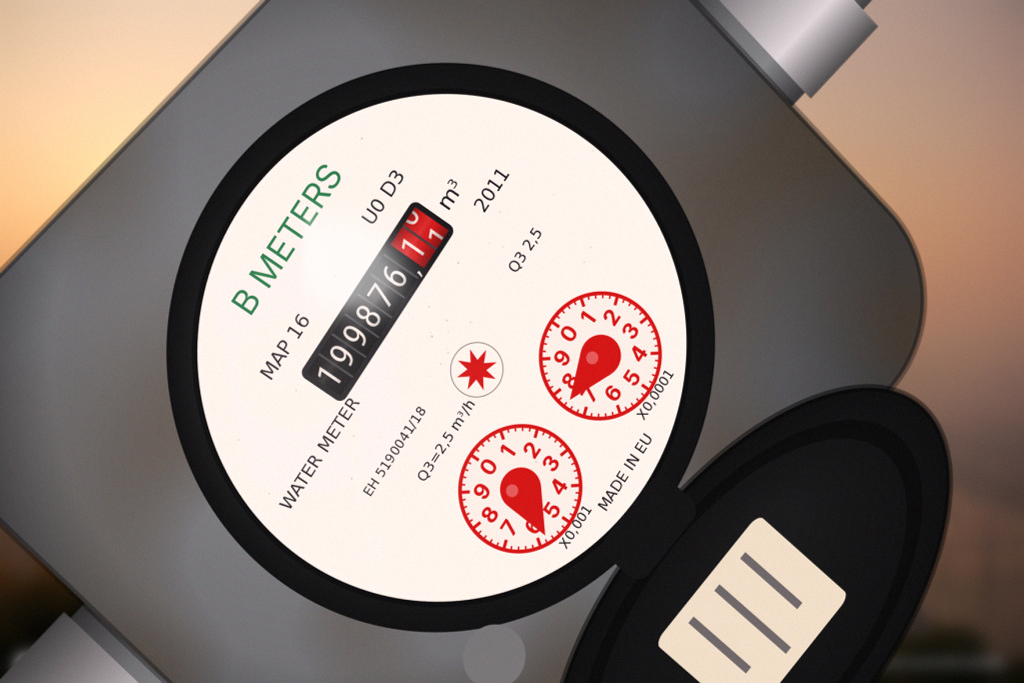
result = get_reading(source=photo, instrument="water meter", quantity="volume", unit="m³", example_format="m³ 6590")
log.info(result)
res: m³ 199876.1057
